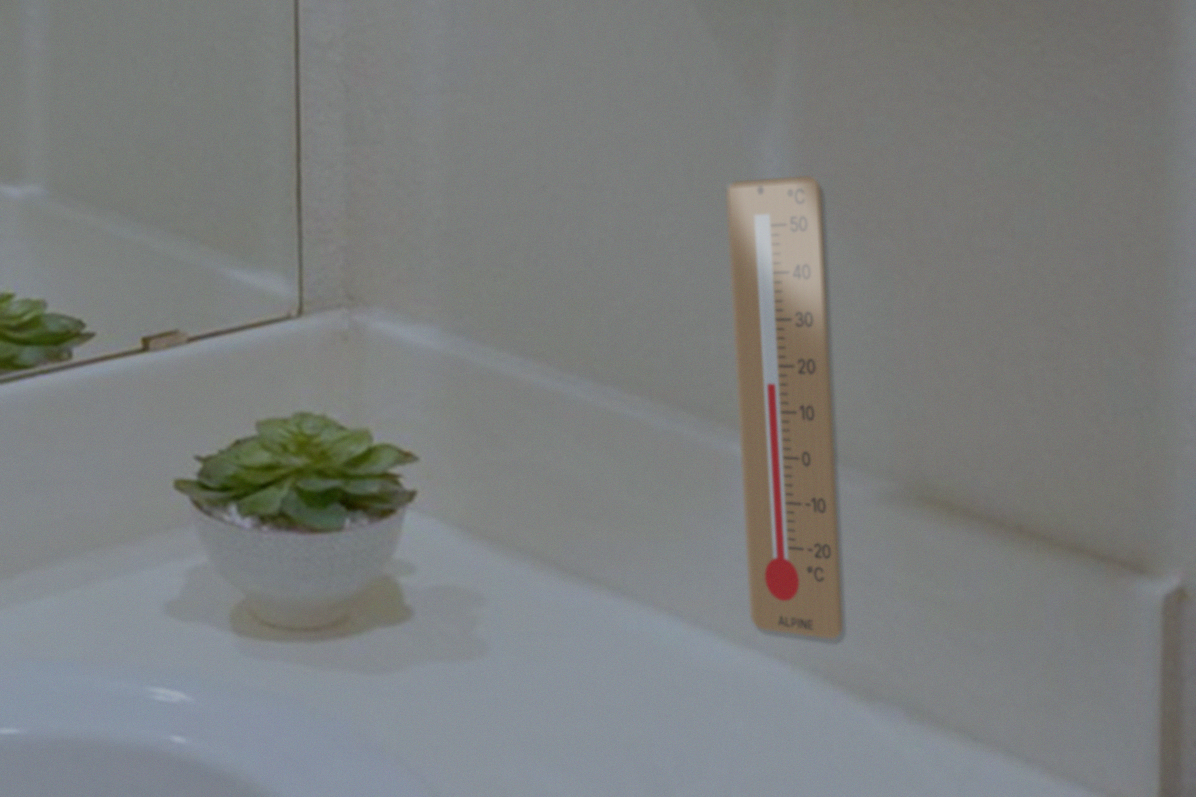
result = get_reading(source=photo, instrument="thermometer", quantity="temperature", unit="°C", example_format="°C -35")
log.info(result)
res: °C 16
